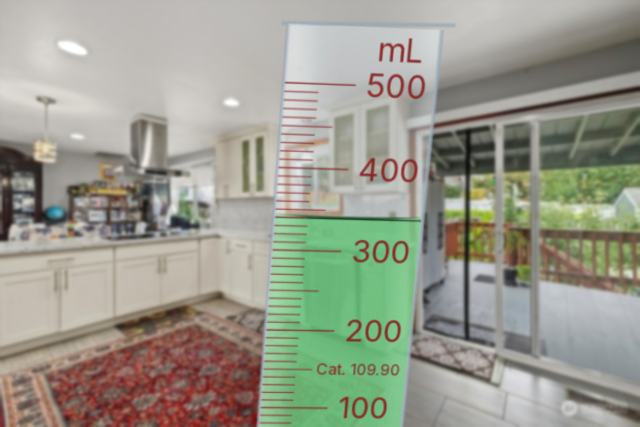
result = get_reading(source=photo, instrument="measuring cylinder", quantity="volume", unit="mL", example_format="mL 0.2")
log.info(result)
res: mL 340
